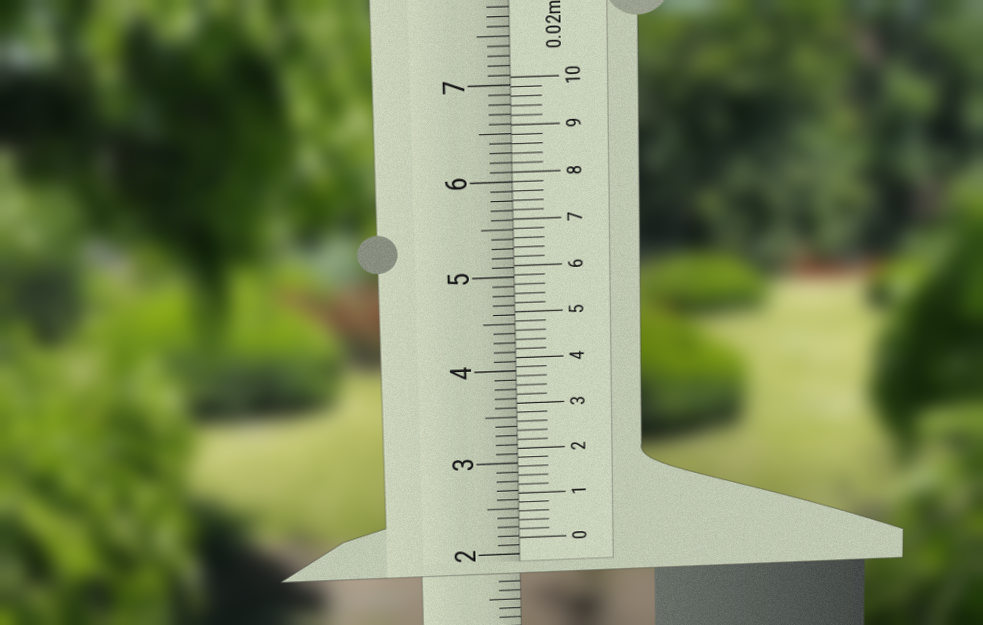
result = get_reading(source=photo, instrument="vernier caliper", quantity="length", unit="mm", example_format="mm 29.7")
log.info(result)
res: mm 21.8
